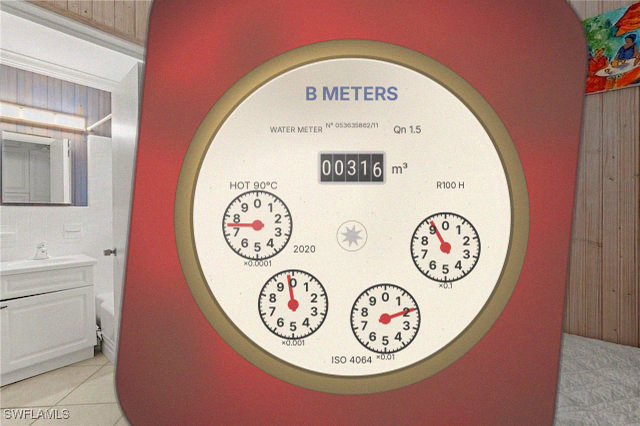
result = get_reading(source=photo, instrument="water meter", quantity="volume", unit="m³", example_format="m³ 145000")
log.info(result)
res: m³ 315.9197
